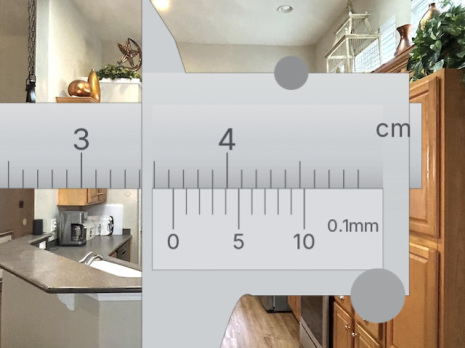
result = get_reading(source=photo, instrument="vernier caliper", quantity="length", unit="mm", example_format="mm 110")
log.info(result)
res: mm 36.3
